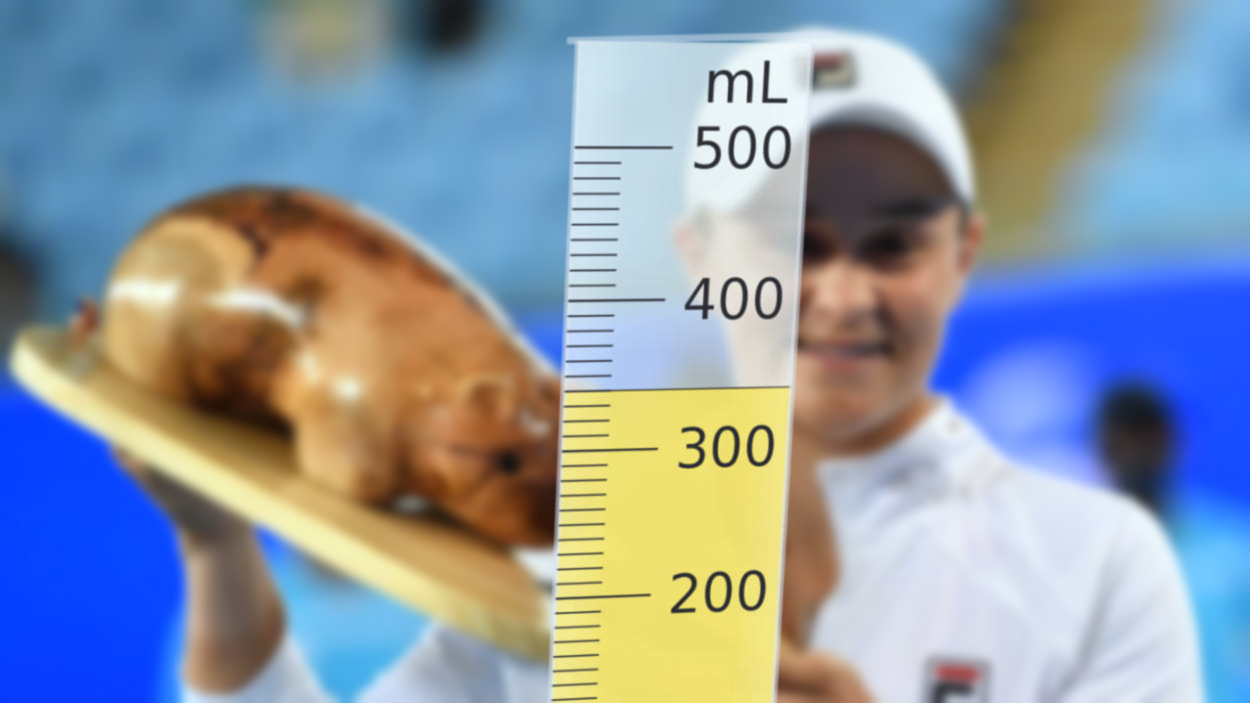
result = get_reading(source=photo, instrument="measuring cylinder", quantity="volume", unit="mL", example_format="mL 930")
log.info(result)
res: mL 340
